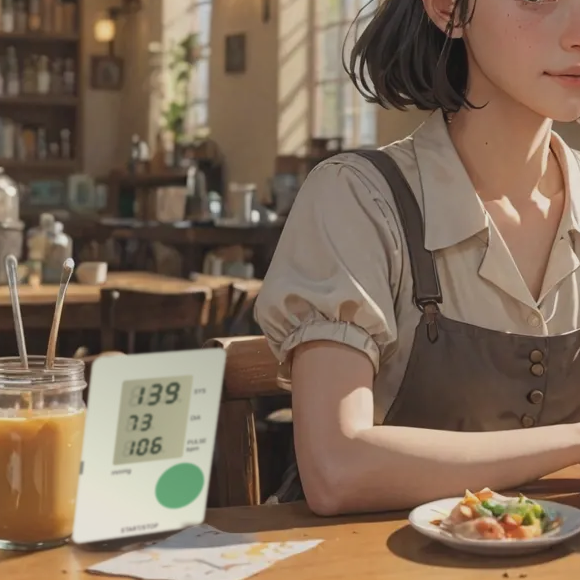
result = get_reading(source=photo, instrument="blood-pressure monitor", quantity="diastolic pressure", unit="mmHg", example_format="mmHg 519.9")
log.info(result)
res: mmHg 73
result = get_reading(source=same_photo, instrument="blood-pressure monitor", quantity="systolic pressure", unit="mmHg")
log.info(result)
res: mmHg 139
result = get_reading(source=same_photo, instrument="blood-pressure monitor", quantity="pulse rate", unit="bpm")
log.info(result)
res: bpm 106
